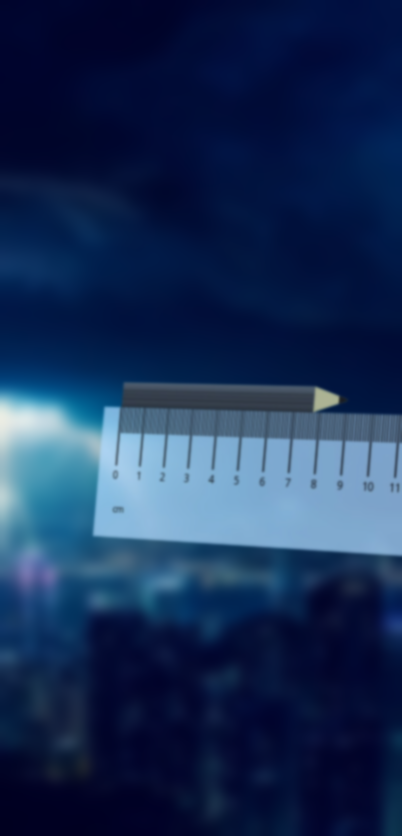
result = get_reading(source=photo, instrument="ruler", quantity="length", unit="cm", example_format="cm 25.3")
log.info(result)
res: cm 9
